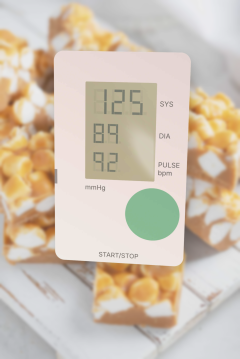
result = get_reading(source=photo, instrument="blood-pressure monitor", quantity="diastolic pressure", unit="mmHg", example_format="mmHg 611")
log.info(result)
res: mmHg 89
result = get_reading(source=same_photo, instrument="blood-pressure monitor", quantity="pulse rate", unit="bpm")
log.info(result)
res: bpm 92
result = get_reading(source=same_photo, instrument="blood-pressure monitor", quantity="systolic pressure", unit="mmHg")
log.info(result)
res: mmHg 125
